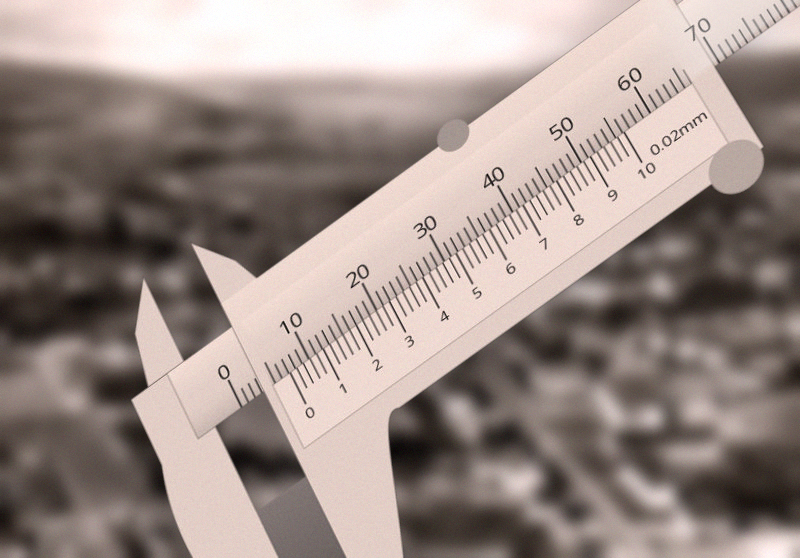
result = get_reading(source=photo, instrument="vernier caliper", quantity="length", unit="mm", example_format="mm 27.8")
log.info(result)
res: mm 7.2
